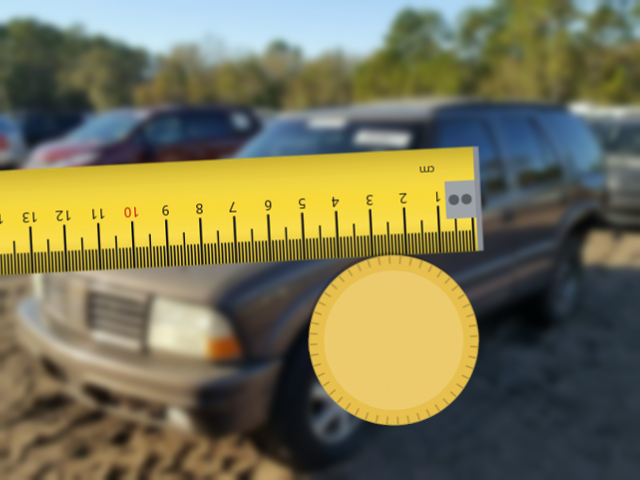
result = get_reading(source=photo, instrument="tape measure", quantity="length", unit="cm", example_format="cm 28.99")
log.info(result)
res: cm 5
